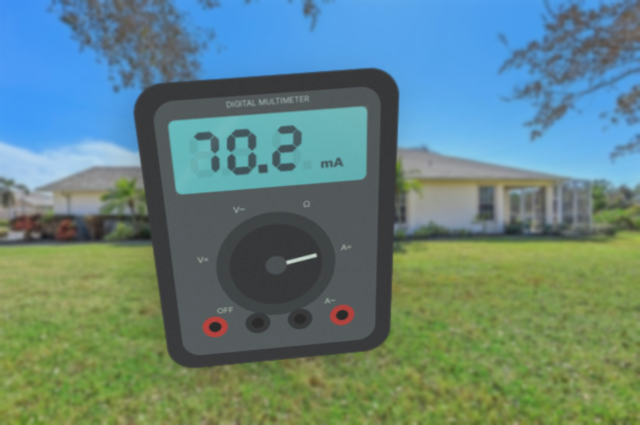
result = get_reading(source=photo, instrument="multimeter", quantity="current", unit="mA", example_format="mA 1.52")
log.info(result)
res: mA 70.2
